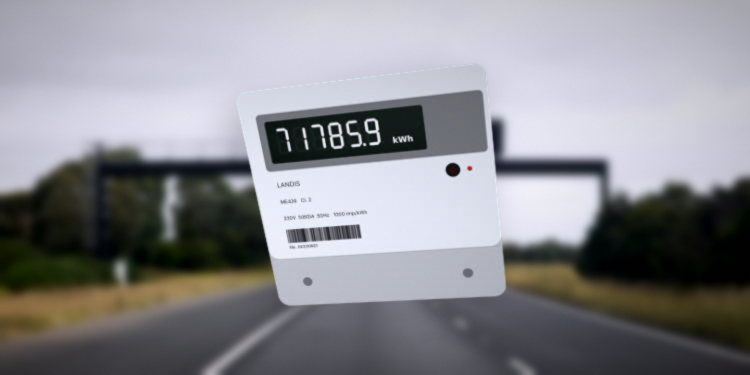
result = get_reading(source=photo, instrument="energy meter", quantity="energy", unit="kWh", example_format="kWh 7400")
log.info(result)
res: kWh 71785.9
